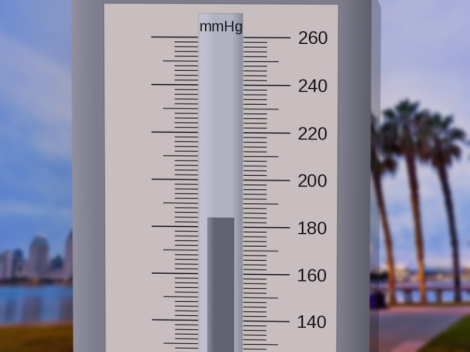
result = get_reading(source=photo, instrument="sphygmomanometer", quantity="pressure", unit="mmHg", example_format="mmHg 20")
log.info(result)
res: mmHg 184
